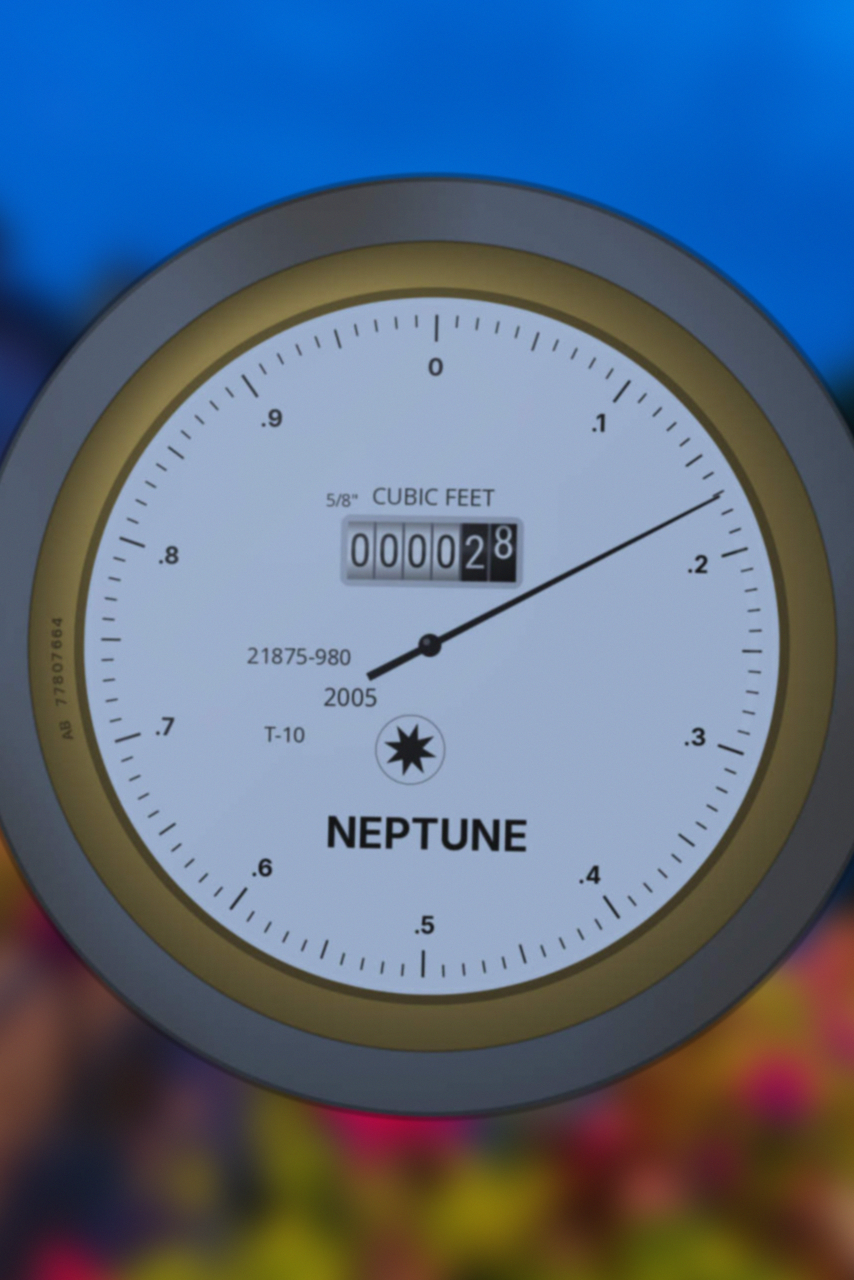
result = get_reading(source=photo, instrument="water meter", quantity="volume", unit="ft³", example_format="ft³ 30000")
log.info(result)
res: ft³ 28.17
